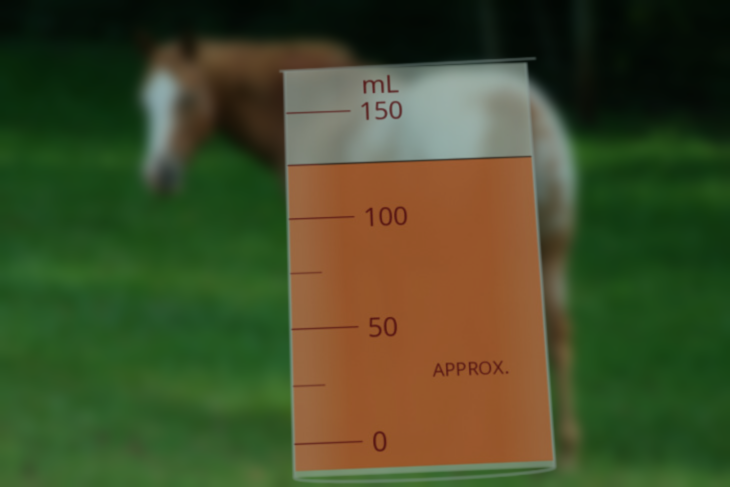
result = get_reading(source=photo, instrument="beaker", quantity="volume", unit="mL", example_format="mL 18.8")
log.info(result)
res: mL 125
